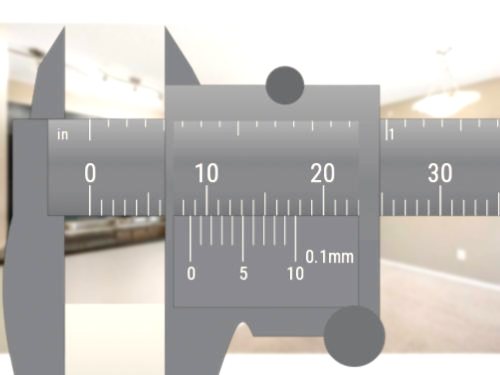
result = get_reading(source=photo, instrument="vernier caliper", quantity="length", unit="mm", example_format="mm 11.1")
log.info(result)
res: mm 8.6
